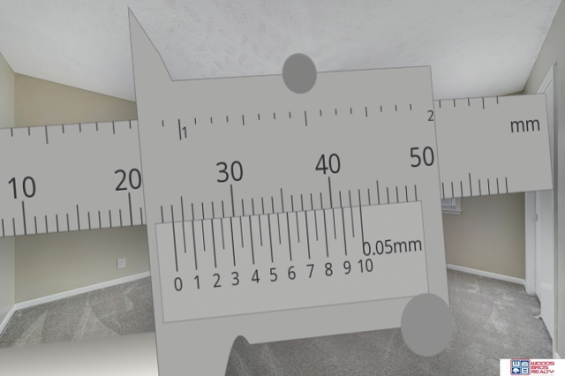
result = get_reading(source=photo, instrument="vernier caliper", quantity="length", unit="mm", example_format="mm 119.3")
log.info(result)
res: mm 24.0
